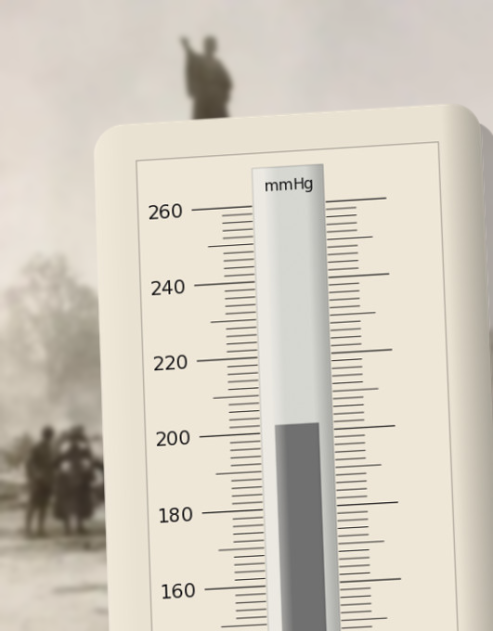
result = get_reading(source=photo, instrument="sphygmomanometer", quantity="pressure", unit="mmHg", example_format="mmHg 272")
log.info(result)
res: mmHg 202
